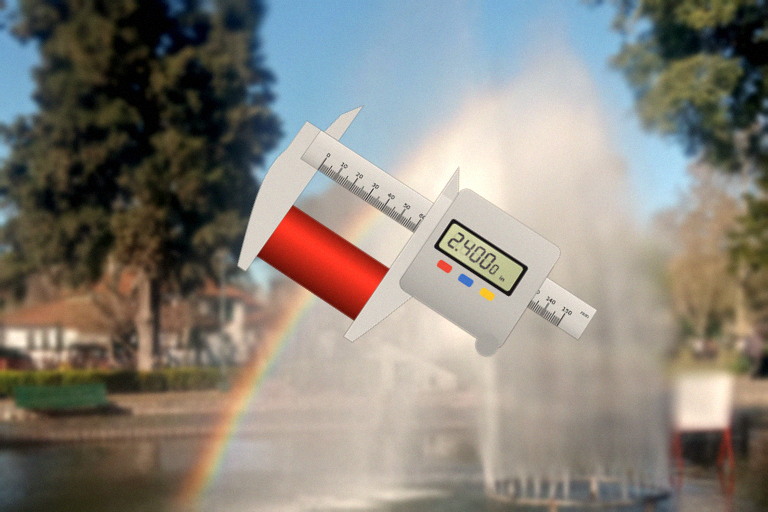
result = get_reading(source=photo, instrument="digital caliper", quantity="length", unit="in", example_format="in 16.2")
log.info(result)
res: in 2.4000
